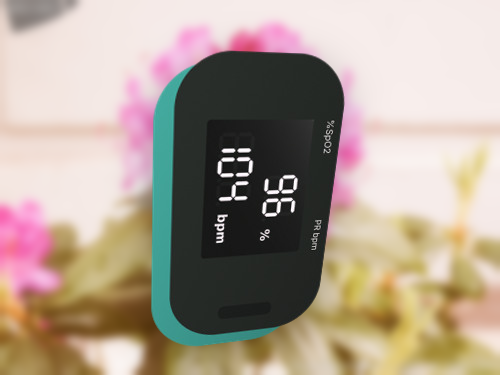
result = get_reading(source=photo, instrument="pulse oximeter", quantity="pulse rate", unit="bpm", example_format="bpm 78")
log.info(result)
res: bpm 104
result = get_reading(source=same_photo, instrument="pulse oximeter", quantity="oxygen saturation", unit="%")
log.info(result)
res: % 96
